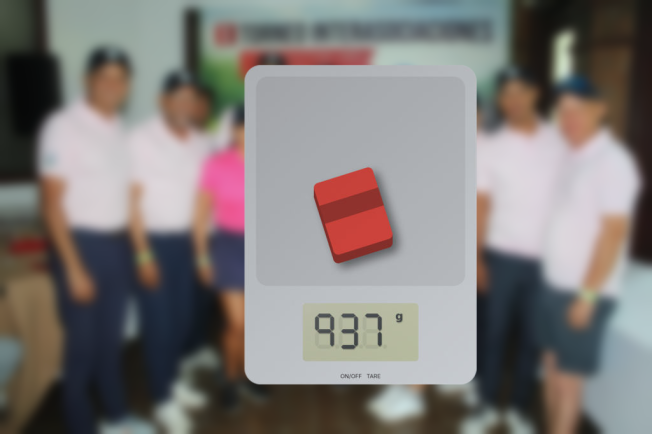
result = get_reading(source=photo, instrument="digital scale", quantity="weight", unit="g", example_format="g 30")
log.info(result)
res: g 937
